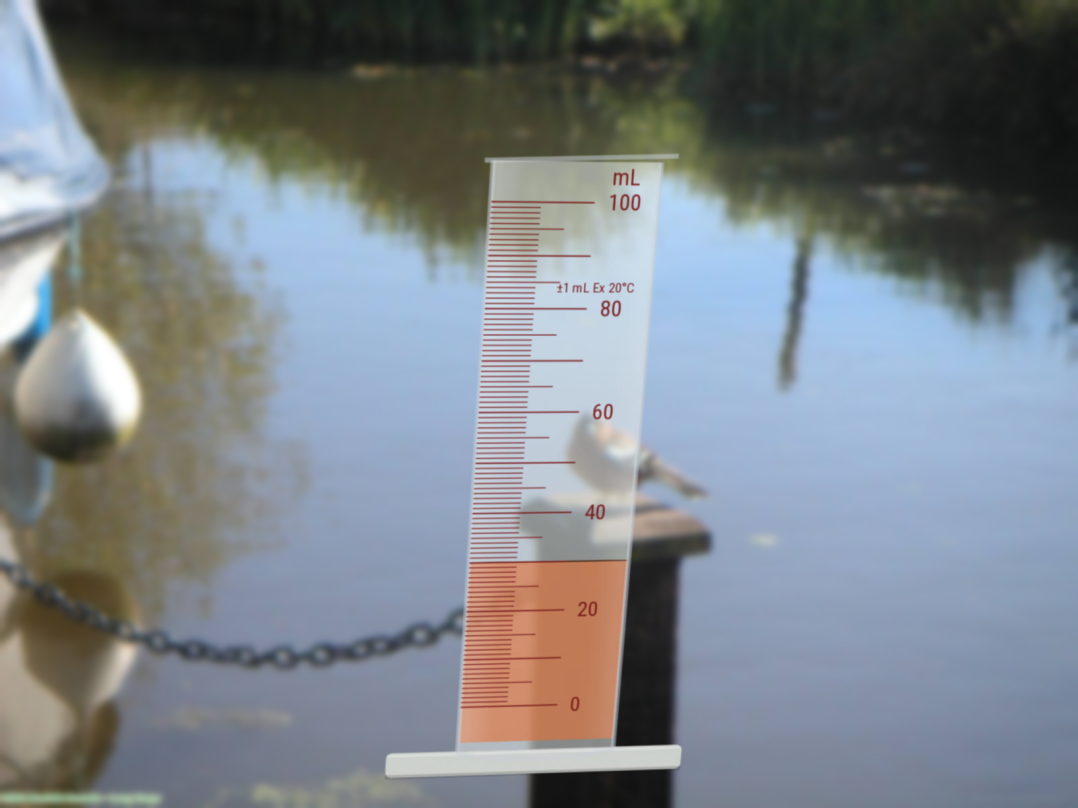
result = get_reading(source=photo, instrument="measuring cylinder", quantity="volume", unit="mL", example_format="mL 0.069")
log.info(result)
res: mL 30
